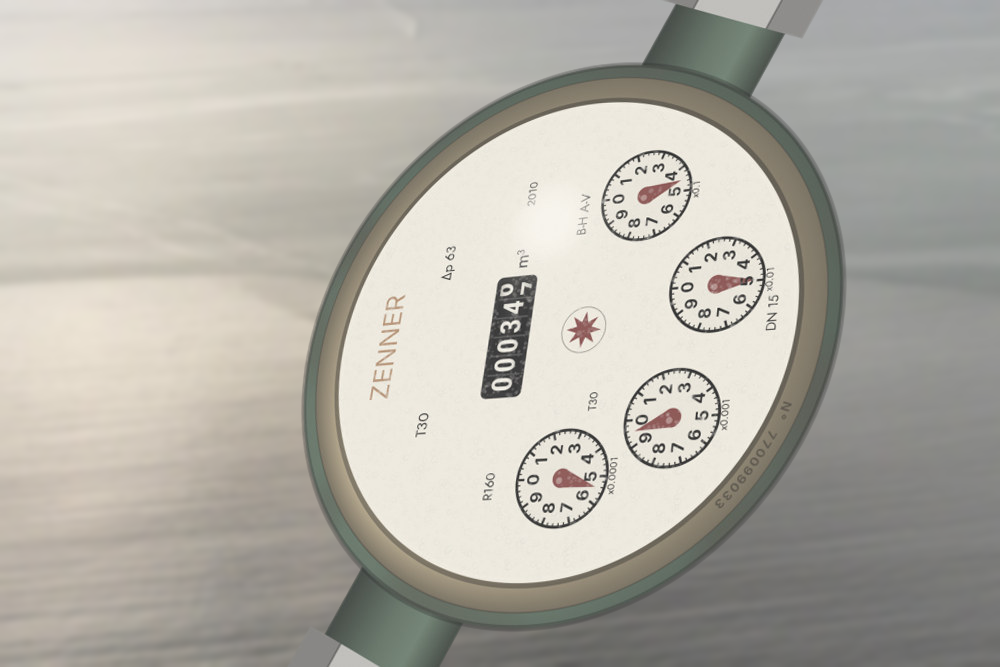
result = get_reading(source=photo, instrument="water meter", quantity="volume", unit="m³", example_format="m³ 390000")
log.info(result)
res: m³ 346.4495
